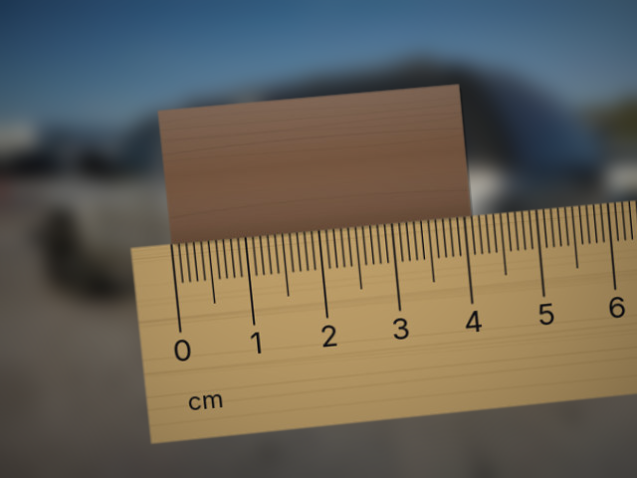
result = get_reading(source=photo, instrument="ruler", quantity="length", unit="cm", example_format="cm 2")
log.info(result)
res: cm 4.1
